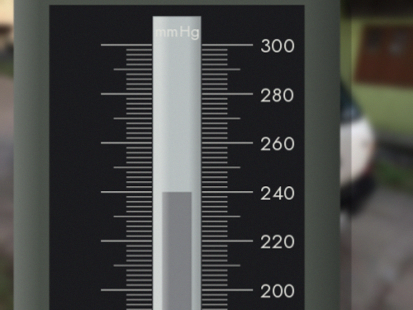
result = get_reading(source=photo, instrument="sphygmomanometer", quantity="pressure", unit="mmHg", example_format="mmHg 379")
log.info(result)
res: mmHg 240
